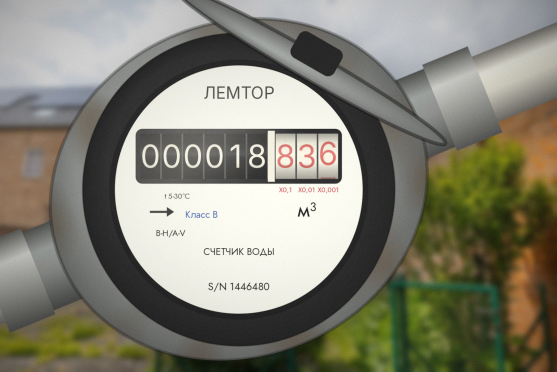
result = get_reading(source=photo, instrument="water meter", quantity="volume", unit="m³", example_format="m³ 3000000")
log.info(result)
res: m³ 18.836
